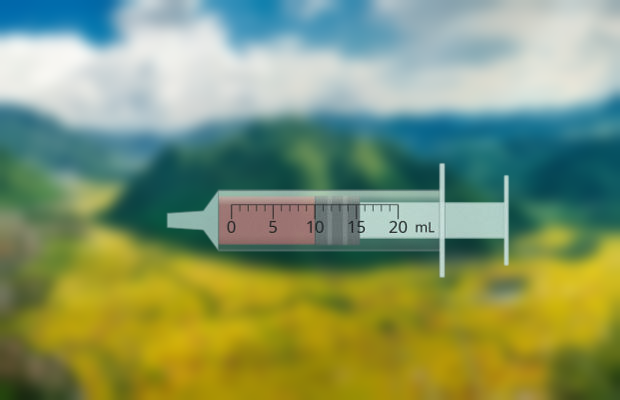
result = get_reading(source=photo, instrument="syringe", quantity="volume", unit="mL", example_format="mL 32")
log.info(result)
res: mL 10
